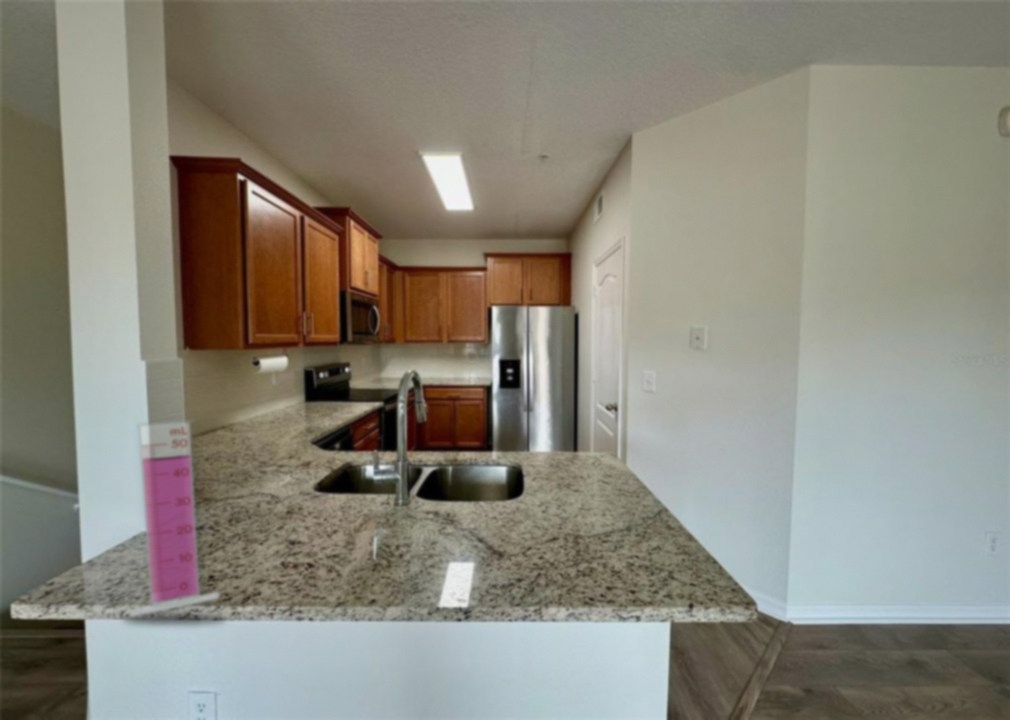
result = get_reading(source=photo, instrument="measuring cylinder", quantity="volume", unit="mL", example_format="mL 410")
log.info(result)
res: mL 45
